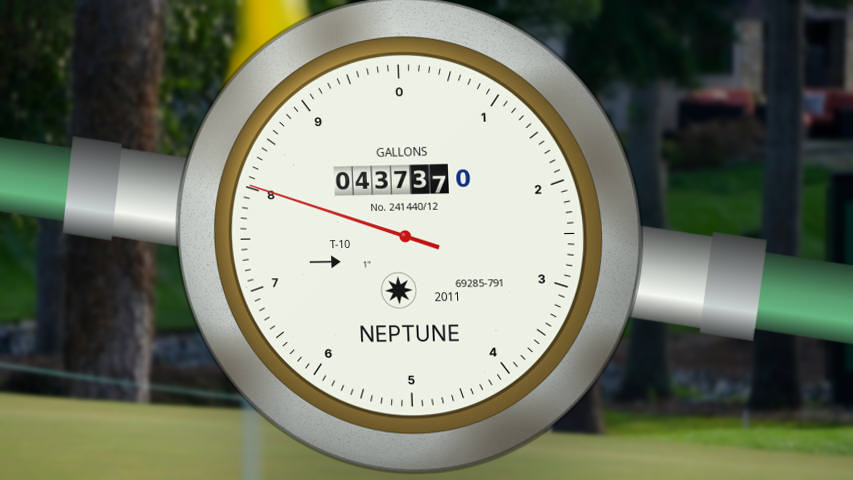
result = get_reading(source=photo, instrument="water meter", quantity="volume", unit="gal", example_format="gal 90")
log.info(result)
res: gal 437368.0
